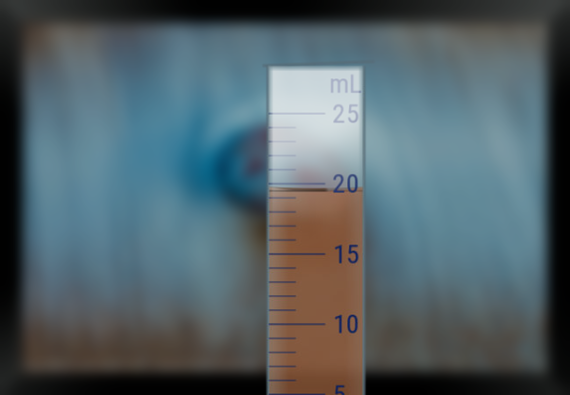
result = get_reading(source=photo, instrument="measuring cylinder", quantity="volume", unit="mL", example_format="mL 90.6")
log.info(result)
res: mL 19.5
